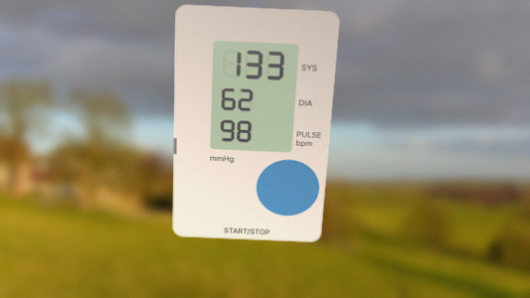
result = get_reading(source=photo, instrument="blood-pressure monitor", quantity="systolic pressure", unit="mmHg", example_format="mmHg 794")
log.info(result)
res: mmHg 133
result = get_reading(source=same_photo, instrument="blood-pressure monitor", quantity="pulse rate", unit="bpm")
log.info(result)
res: bpm 98
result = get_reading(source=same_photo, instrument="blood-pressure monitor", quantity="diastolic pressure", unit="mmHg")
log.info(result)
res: mmHg 62
